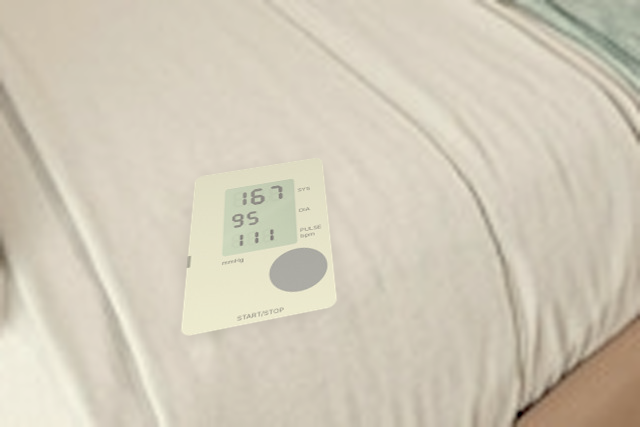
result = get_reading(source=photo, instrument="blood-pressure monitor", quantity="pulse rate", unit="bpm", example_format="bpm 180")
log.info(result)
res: bpm 111
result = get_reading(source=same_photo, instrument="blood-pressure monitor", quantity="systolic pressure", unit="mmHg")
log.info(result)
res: mmHg 167
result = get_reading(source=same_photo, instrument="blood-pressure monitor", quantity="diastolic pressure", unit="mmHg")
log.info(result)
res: mmHg 95
